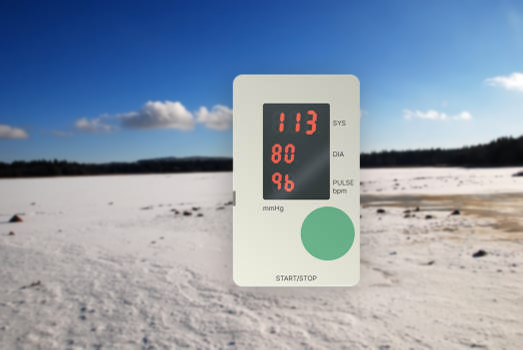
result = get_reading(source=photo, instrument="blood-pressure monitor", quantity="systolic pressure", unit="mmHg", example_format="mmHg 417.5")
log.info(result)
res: mmHg 113
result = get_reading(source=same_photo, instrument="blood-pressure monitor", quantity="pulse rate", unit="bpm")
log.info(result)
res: bpm 96
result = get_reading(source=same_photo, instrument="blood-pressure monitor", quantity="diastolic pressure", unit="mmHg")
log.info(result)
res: mmHg 80
